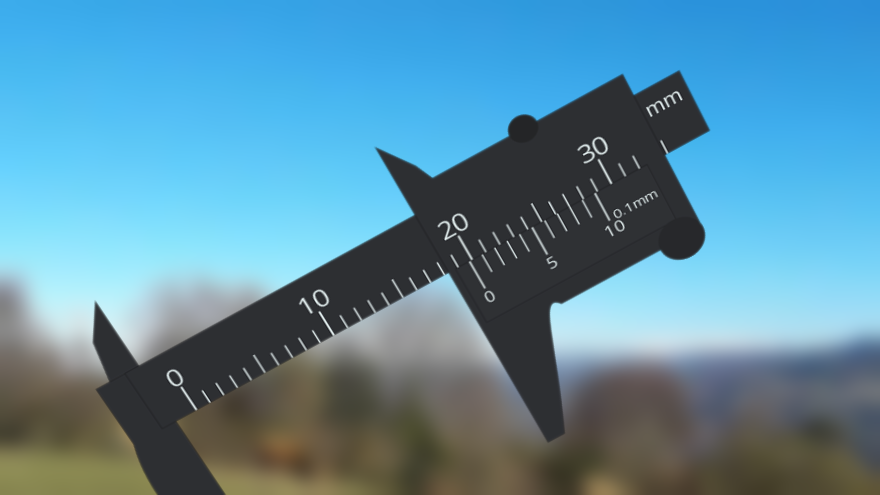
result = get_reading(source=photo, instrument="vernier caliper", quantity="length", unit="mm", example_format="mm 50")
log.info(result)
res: mm 19.8
